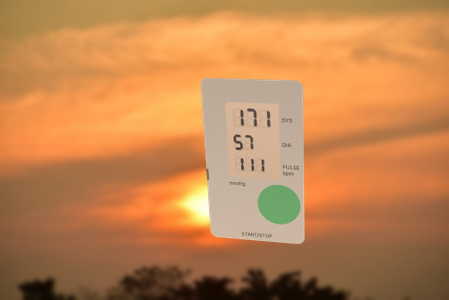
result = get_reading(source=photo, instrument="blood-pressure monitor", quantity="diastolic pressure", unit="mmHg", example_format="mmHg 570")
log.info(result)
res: mmHg 57
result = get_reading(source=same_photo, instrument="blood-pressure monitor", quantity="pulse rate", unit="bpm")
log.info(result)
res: bpm 111
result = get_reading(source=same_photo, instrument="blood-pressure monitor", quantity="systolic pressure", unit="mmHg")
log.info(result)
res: mmHg 171
